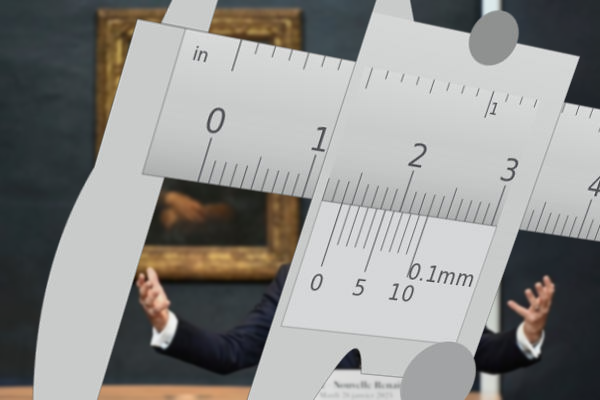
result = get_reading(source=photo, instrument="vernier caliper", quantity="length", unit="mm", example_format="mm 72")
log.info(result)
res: mm 14.0
